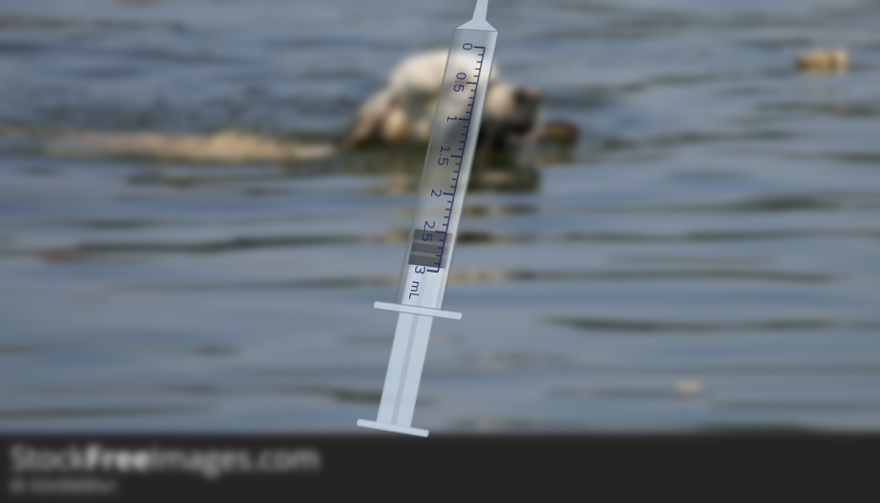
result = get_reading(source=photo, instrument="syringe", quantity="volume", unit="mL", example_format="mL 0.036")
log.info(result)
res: mL 2.5
